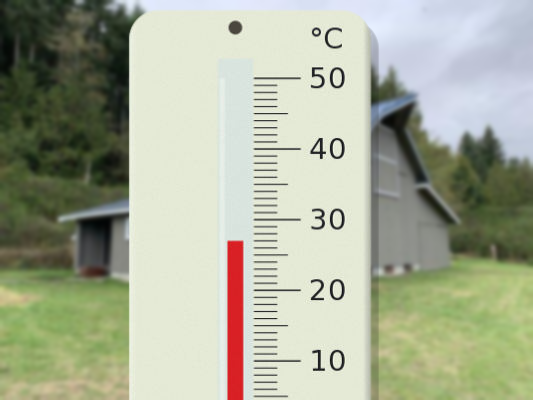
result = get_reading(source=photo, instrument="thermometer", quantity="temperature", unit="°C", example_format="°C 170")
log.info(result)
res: °C 27
